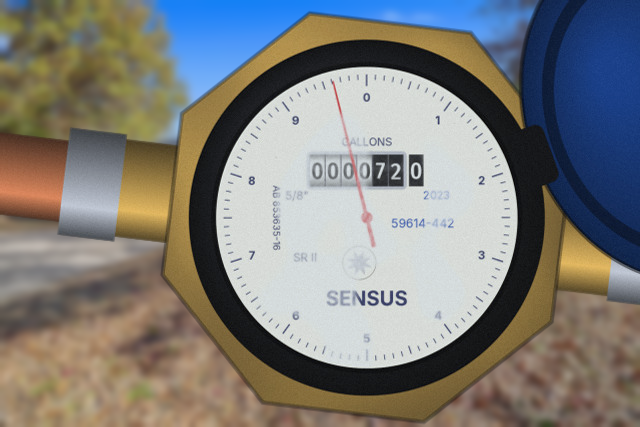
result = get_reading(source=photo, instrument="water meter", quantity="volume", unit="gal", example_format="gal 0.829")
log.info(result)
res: gal 719.6
